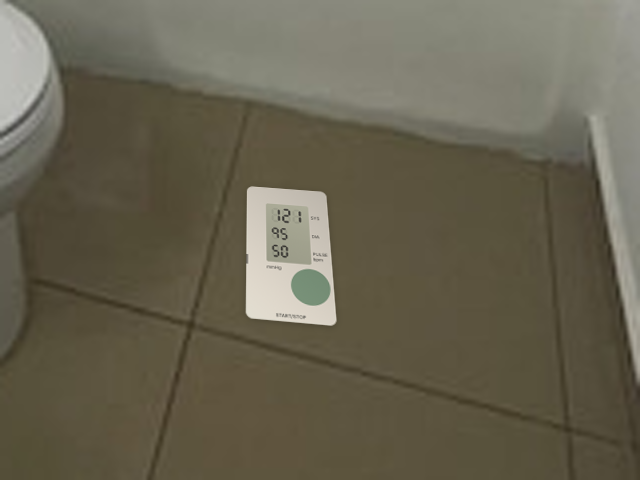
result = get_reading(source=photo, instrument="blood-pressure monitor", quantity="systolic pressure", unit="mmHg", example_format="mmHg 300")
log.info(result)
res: mmHg 121
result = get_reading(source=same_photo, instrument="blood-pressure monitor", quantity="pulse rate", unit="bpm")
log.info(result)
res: bpm 50
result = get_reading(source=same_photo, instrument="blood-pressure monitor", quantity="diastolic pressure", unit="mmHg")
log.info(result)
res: mmHg 95
